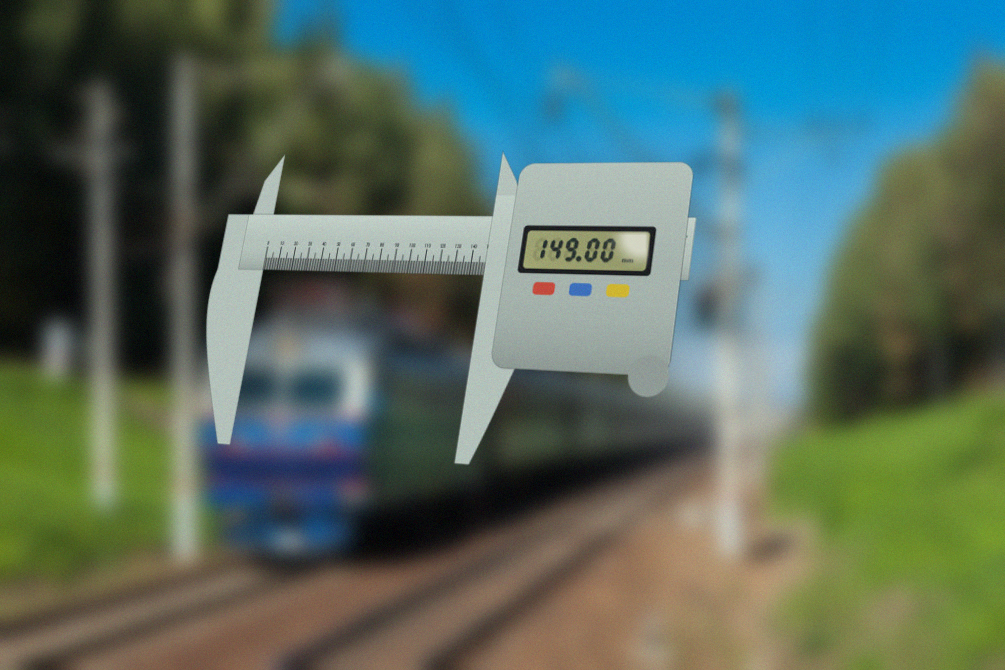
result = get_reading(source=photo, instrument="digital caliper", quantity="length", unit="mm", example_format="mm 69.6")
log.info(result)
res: mm 149.00
